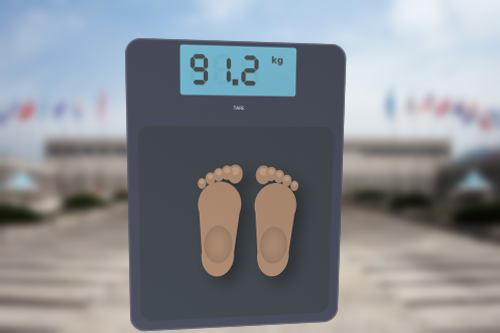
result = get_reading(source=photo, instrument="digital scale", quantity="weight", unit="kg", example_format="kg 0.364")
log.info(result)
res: kg 91.2
